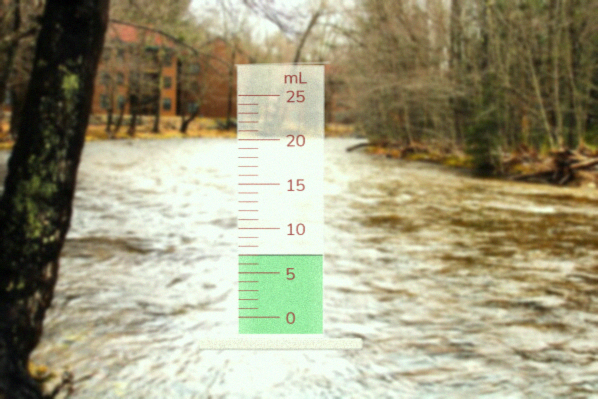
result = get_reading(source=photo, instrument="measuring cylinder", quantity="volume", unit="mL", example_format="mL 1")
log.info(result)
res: mL 7
